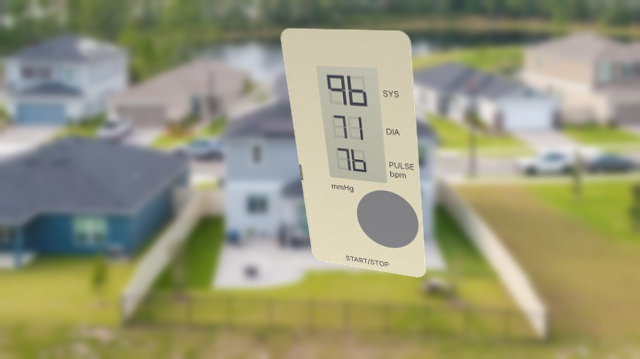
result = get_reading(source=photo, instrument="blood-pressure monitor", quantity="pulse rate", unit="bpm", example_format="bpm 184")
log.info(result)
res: bpm 76
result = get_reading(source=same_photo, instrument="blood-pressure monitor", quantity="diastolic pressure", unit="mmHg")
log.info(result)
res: mmHg 71
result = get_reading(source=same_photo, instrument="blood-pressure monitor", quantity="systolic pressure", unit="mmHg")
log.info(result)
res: mmHg 96
